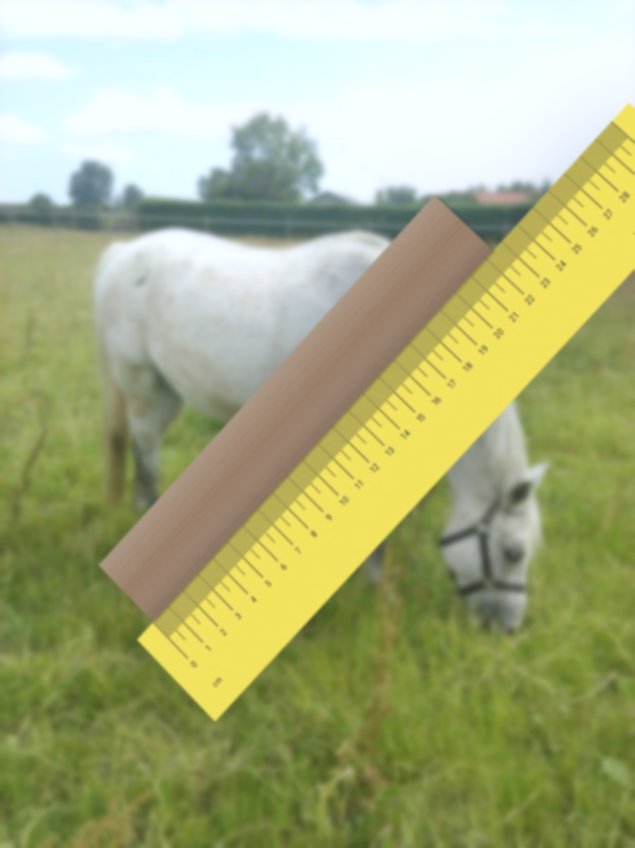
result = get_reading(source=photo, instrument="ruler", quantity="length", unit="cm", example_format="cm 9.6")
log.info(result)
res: cm 22.5
